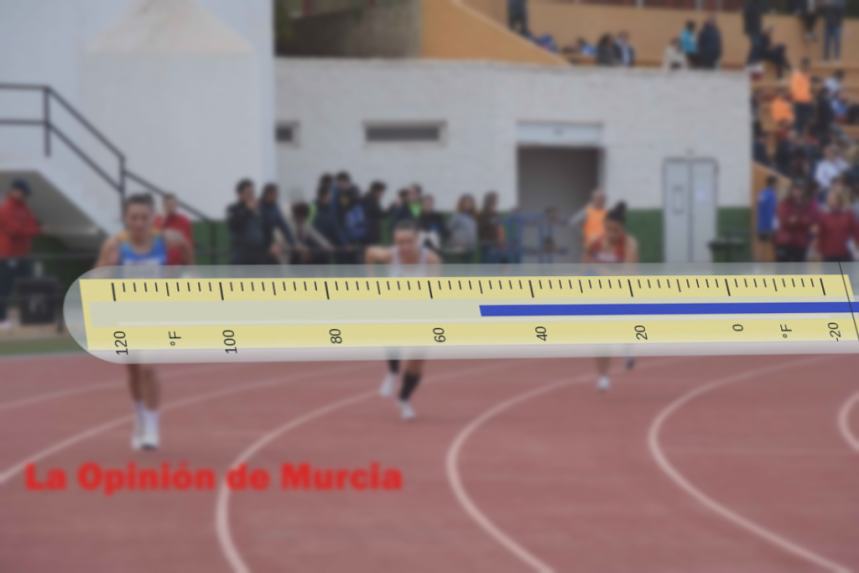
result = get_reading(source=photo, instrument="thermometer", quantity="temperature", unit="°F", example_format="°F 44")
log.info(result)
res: °F 51
